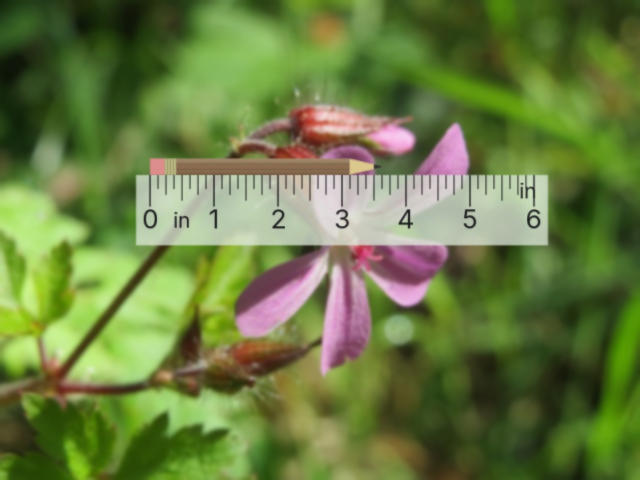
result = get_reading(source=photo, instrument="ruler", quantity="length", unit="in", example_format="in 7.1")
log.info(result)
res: in 3.625
